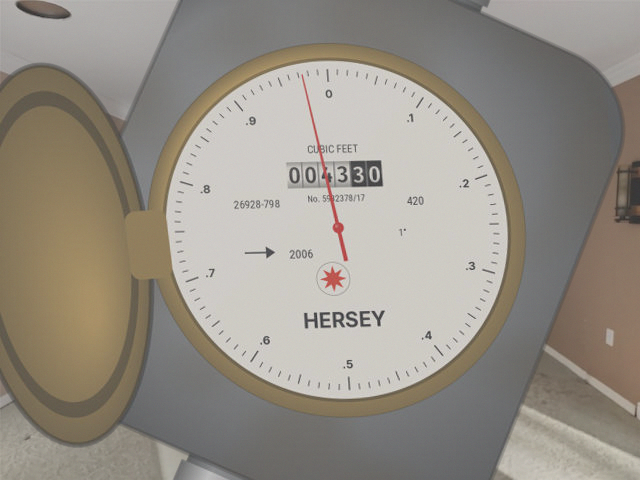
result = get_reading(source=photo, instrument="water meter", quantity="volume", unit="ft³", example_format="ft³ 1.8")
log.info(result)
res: ft³ 4329.97
